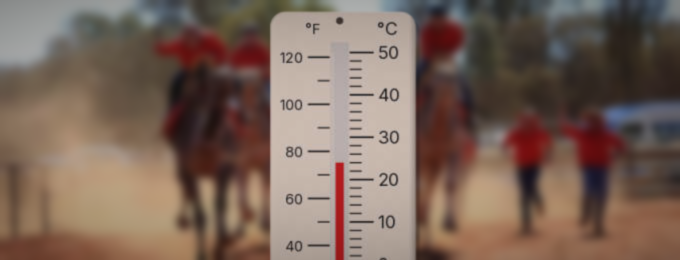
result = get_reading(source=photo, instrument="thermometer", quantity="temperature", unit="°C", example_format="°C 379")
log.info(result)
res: °C 24
